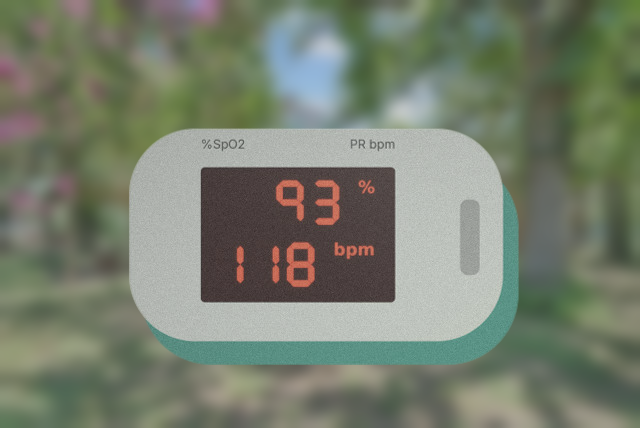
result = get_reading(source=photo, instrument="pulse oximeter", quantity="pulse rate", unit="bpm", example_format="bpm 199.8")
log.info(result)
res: bpm 118
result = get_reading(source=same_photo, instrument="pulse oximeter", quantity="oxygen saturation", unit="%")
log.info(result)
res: % 93
